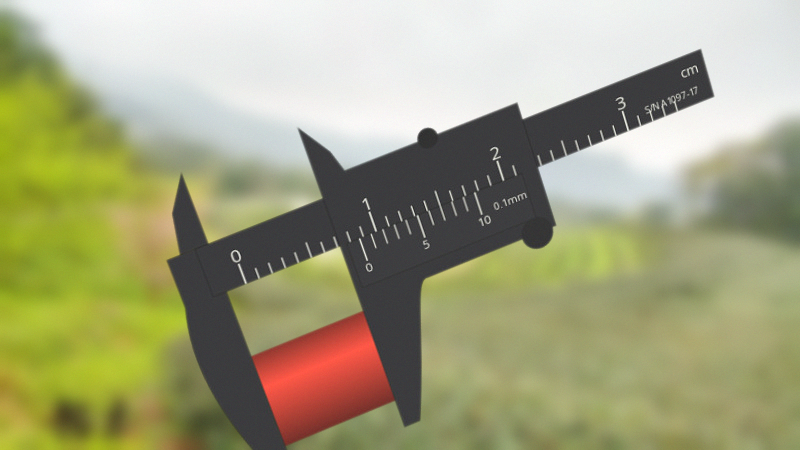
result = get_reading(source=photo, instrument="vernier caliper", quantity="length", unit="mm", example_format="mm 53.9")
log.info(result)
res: mm 8.7
